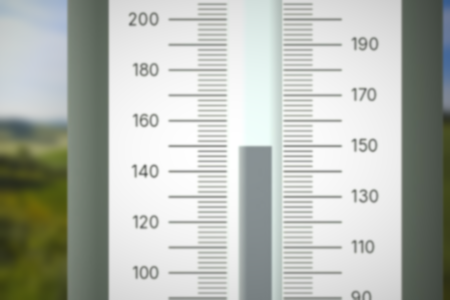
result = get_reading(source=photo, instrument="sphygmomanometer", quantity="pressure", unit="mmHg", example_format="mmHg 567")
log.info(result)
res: mmHg 150
